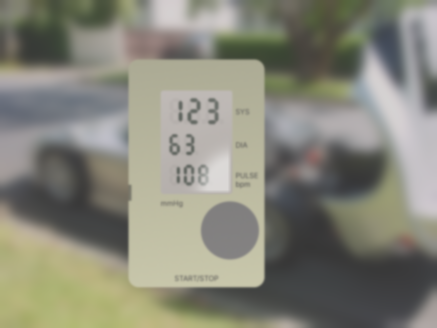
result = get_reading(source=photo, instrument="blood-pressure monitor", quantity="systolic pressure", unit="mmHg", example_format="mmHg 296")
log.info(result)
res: mmHg 123
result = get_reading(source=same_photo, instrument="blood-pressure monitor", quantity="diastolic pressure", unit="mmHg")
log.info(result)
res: mmHg 63
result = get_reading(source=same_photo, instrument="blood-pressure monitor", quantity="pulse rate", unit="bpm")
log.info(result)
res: bpm 108
